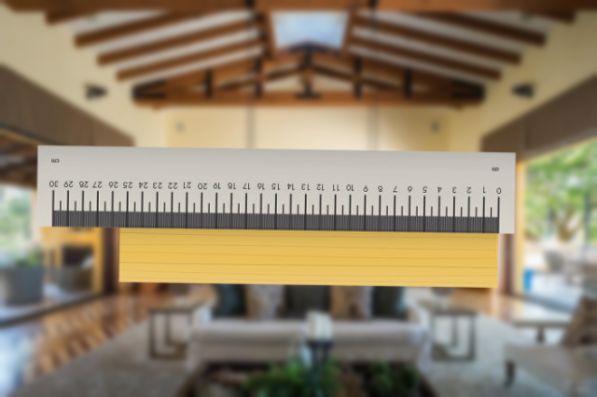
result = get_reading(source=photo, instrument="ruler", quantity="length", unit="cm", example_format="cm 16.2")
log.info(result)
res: cm 25.5
